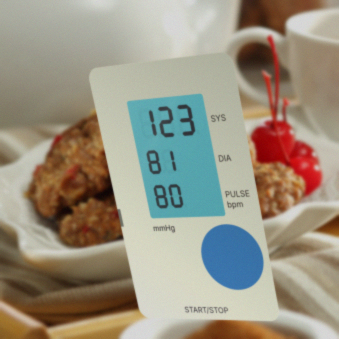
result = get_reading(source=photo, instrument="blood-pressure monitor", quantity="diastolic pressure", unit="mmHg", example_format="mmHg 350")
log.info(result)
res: mmHg 81
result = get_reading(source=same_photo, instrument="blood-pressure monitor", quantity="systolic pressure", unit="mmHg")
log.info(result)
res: mmHg 123
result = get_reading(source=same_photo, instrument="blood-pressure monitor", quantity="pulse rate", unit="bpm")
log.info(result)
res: bpm 80
